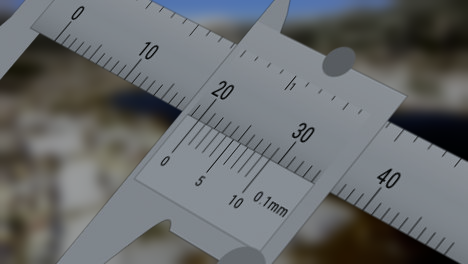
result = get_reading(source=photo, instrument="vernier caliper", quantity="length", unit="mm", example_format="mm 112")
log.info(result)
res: mm 20.0
